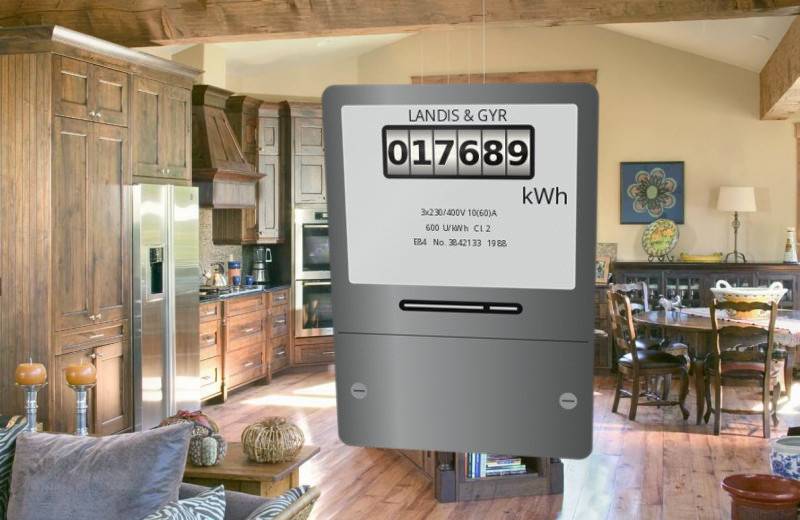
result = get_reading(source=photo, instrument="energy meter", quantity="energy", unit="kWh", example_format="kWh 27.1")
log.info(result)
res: kWh 17689
